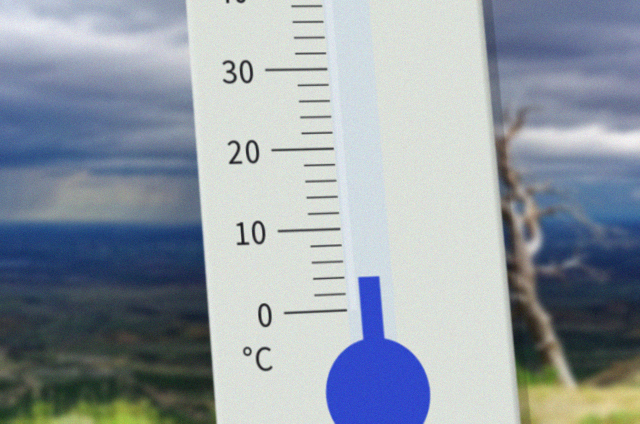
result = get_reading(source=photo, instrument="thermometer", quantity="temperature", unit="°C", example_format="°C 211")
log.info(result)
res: °C 4
